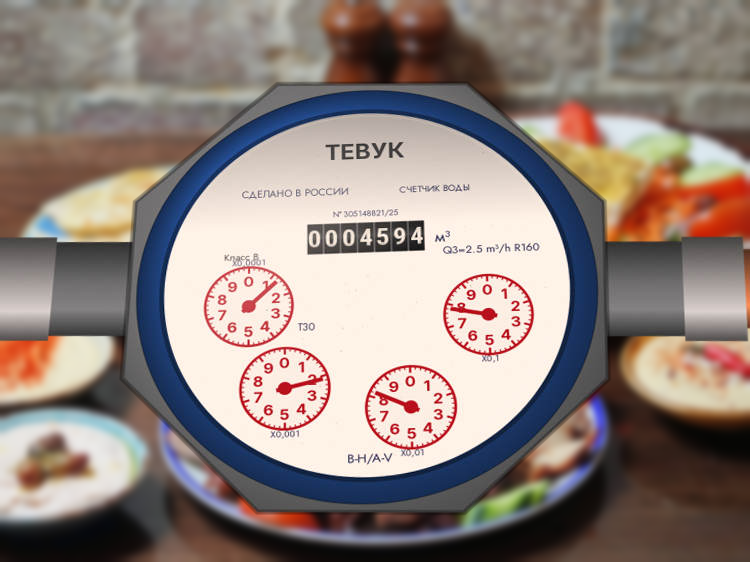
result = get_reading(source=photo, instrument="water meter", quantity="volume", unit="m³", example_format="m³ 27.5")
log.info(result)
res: m³ 4594.7821
